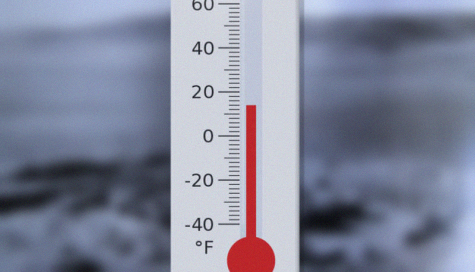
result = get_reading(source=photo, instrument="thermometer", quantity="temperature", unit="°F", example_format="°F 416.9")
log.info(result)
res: °F 14
